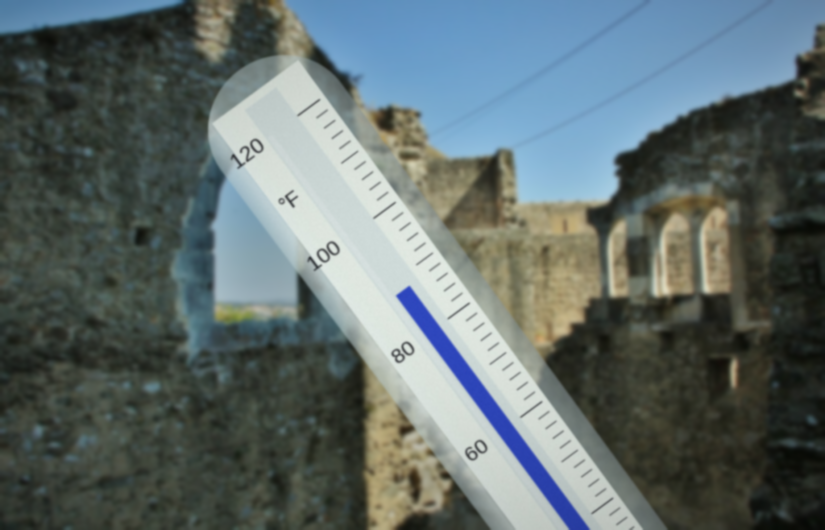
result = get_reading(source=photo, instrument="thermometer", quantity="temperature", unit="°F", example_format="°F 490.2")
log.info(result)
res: °F 88
